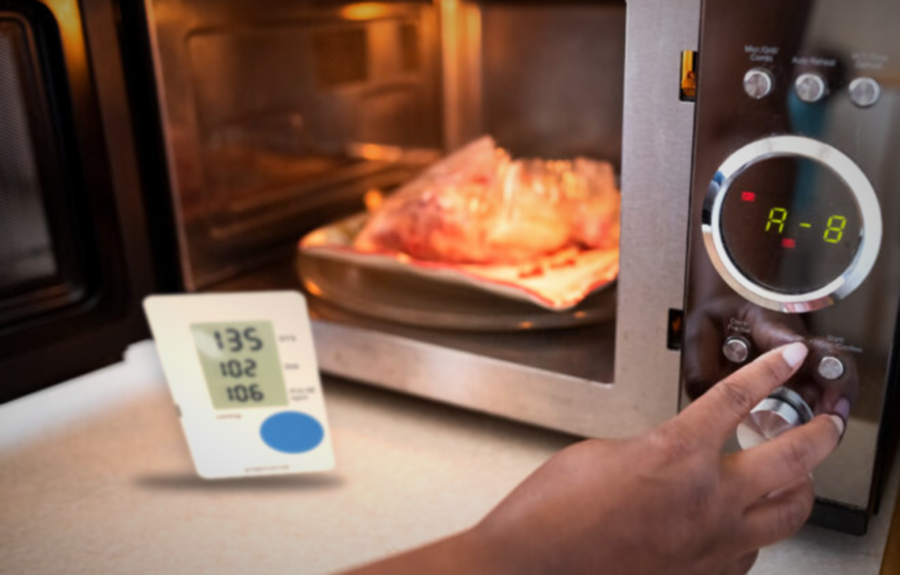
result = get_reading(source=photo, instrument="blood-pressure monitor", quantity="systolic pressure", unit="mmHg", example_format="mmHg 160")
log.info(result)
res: mmHg 135
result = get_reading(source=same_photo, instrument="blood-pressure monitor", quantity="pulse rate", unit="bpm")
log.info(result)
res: bpm 106
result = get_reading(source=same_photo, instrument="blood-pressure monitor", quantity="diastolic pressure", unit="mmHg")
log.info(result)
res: mmHg 102
